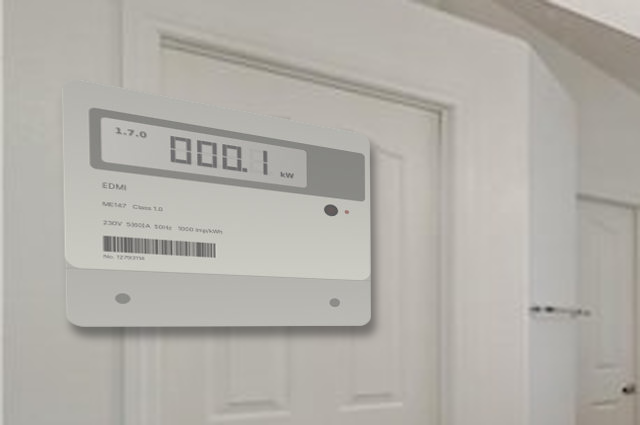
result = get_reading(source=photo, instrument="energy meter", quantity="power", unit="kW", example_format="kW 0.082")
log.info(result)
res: kW 0.1
